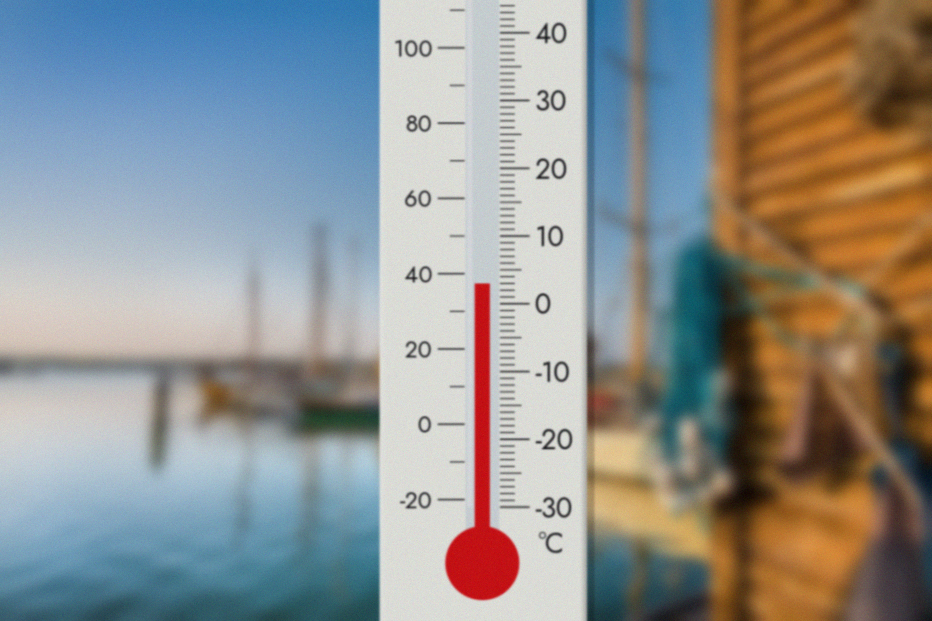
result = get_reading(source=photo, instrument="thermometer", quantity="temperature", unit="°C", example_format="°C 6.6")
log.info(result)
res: °C 3
